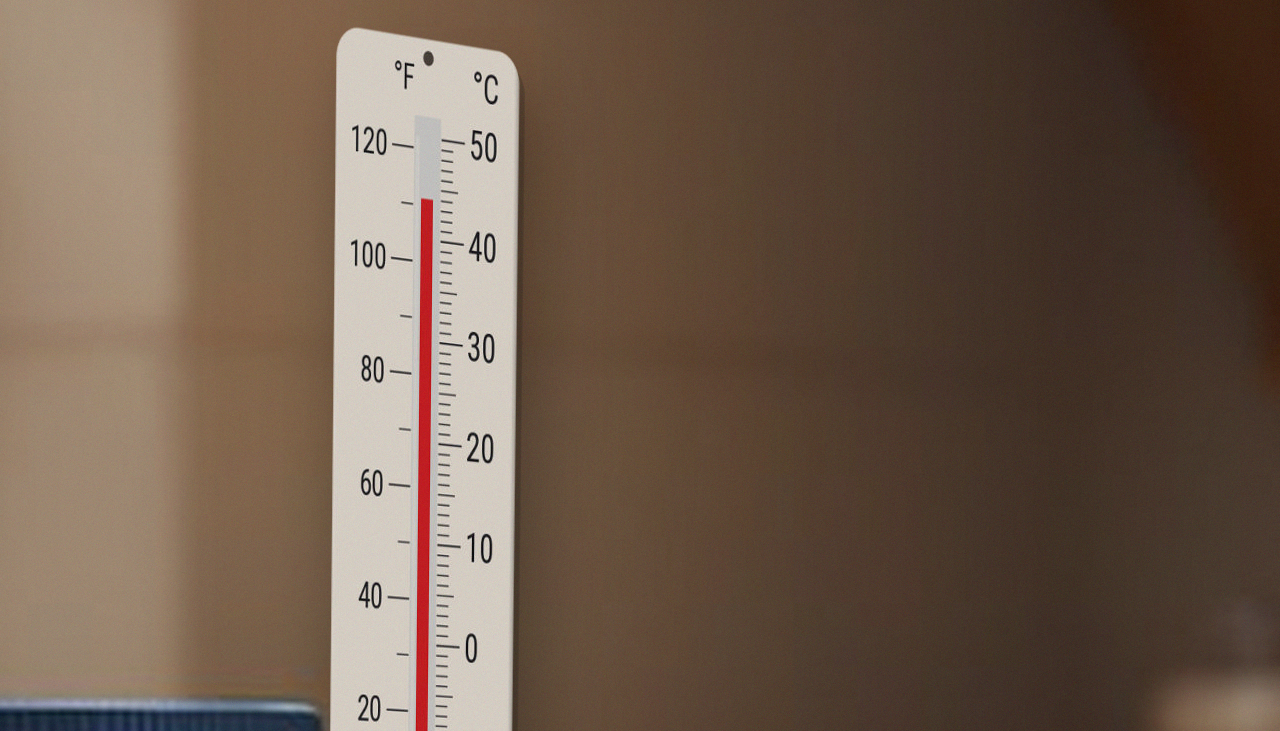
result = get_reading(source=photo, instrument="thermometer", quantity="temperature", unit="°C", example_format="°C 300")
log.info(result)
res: °C 44
